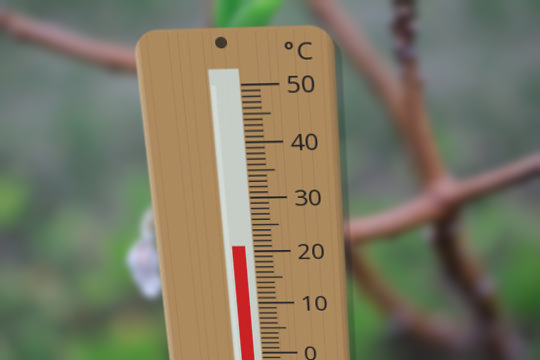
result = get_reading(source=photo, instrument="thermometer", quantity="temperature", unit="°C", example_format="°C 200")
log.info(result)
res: °C 21
